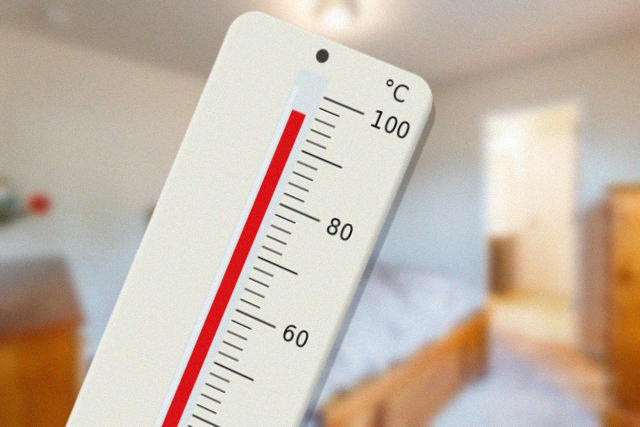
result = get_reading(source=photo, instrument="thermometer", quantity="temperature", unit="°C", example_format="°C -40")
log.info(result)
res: °C 96
